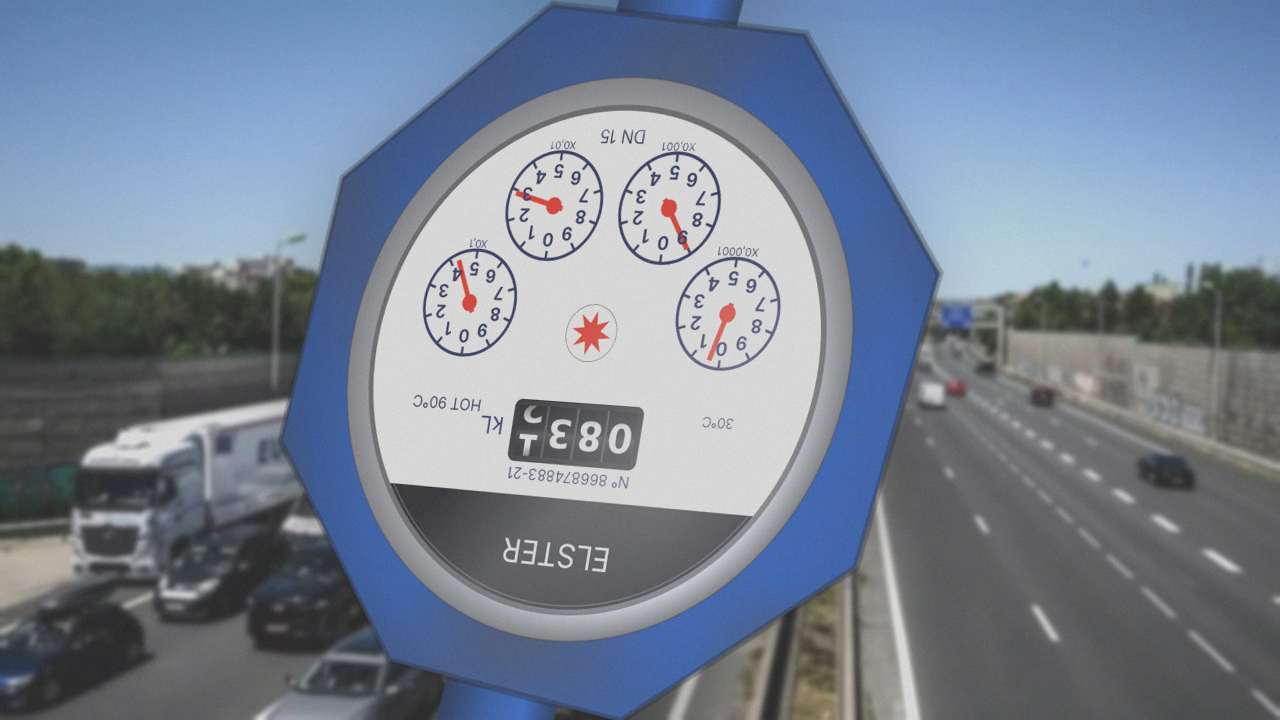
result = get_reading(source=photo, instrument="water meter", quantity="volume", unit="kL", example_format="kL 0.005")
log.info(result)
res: kL 831.4290
